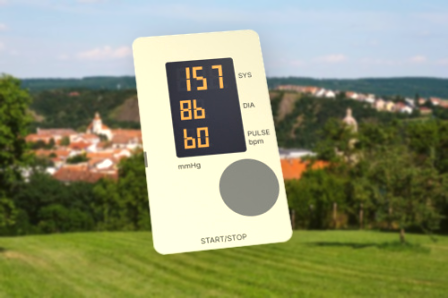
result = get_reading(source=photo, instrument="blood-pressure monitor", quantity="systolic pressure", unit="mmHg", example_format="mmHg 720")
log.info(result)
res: mmHg 157
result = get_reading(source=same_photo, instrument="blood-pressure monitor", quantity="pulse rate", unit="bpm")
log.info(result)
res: bpm 60
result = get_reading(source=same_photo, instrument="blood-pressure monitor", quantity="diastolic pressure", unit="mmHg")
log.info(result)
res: mmHg 86
